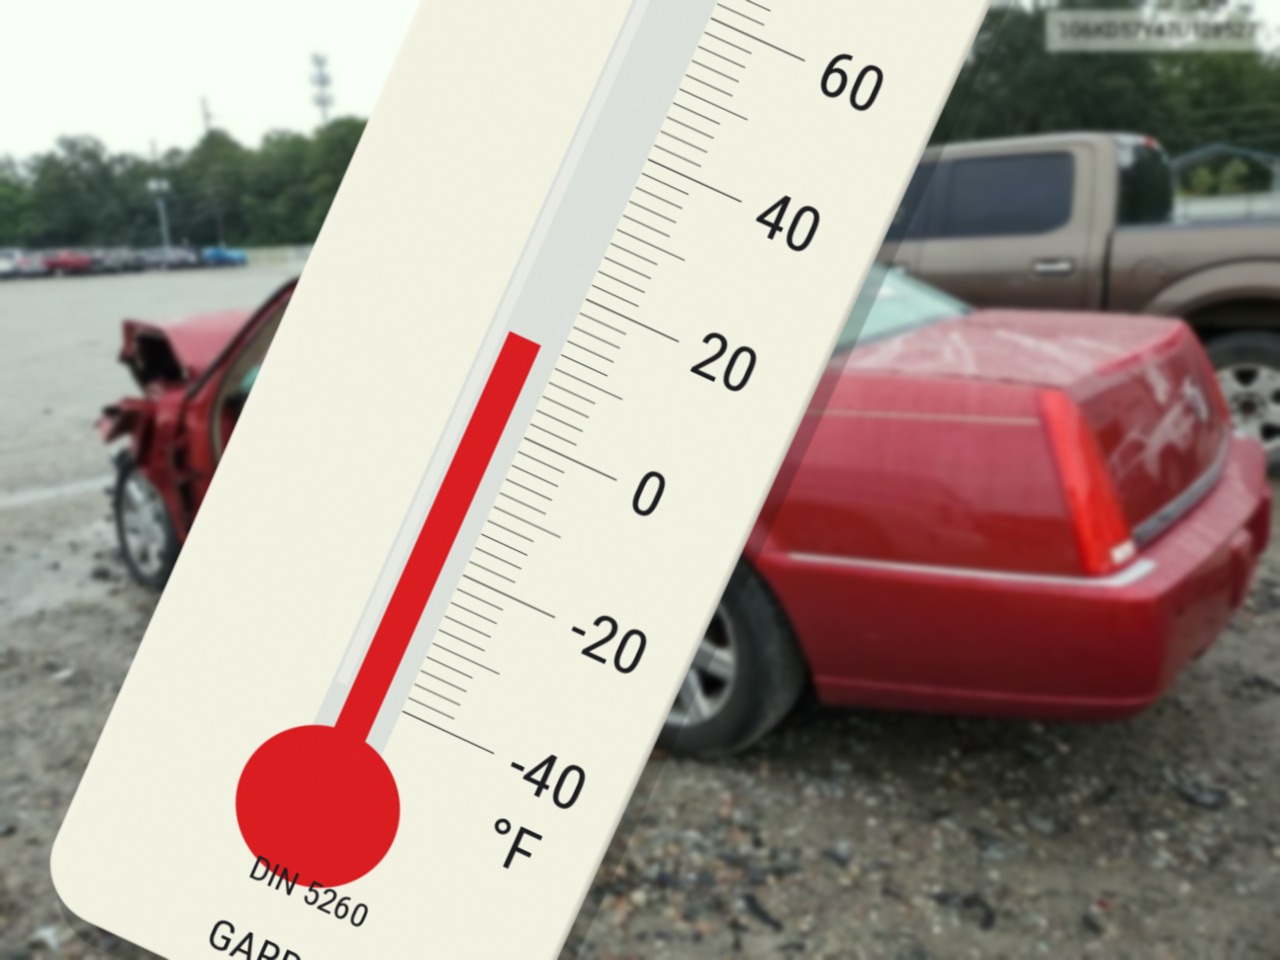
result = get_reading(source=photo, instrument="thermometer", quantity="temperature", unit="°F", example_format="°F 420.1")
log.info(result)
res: °F 12
